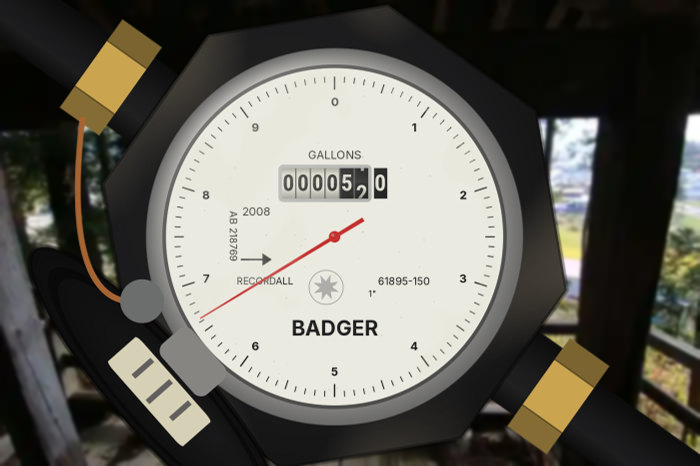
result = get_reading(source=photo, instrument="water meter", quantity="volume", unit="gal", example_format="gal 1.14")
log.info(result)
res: gal 516.6
